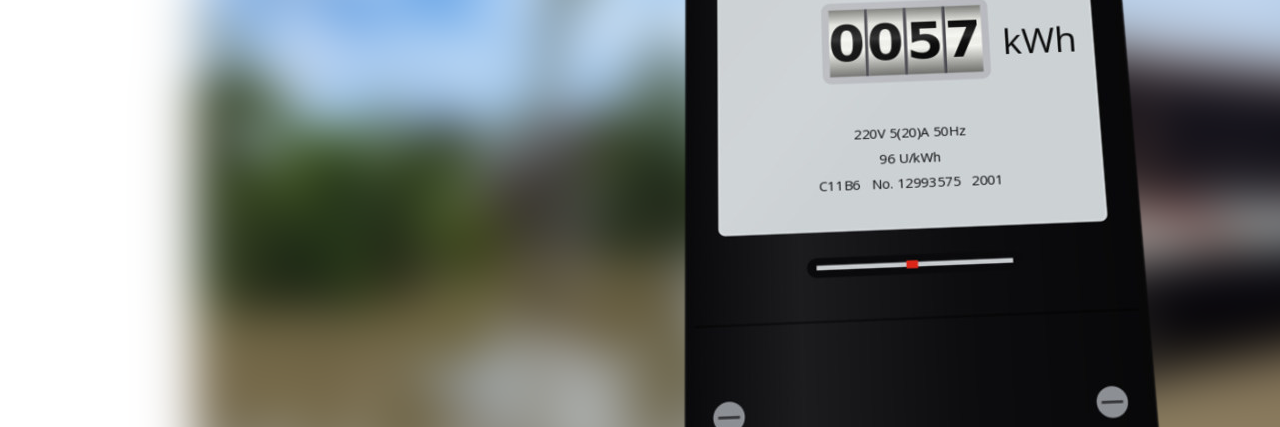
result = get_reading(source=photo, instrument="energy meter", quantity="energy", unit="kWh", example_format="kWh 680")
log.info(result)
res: kWh 57
